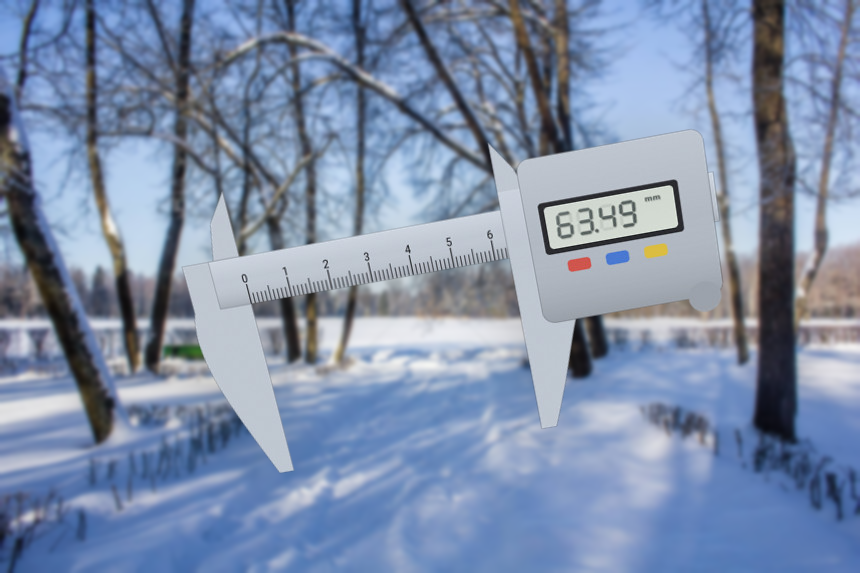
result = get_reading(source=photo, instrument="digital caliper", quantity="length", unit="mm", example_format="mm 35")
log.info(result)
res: mm 63.49
